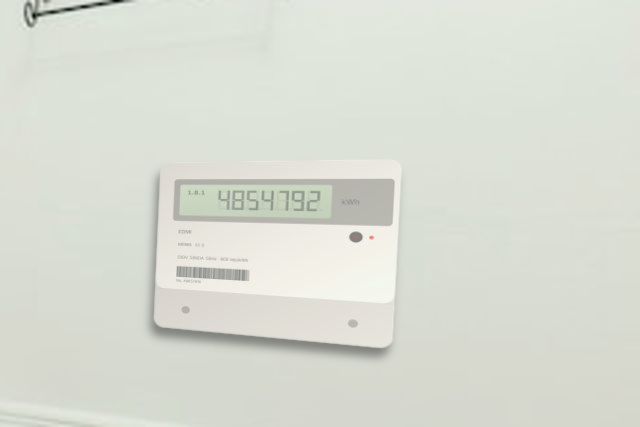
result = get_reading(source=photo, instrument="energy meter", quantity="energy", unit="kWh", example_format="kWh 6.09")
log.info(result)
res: kWh 4854792
